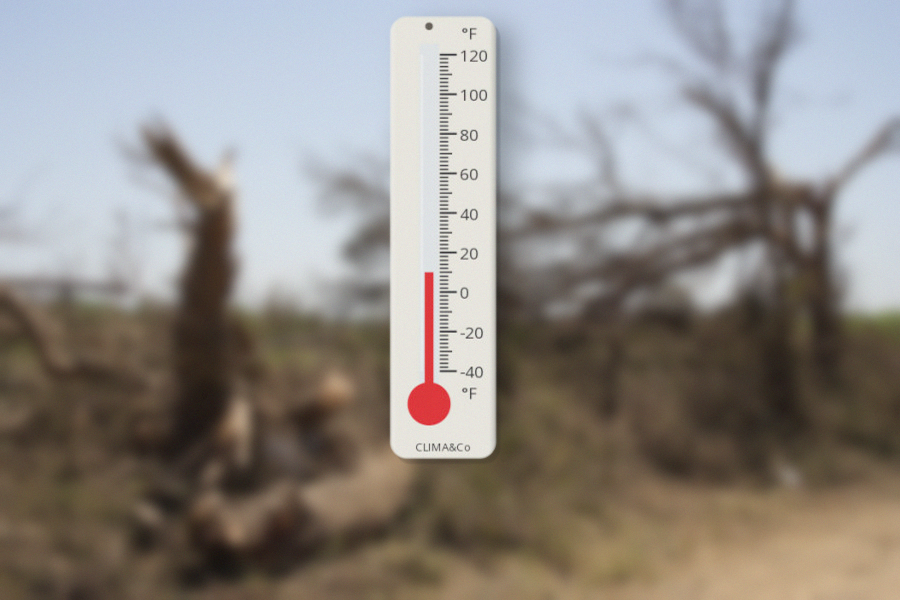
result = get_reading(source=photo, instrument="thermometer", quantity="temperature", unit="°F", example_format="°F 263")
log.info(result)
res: °F 10
